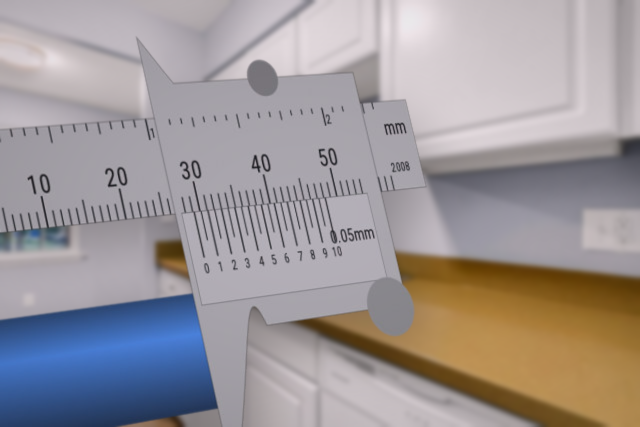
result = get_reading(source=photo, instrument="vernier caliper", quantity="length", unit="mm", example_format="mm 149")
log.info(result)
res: mm 29.2
